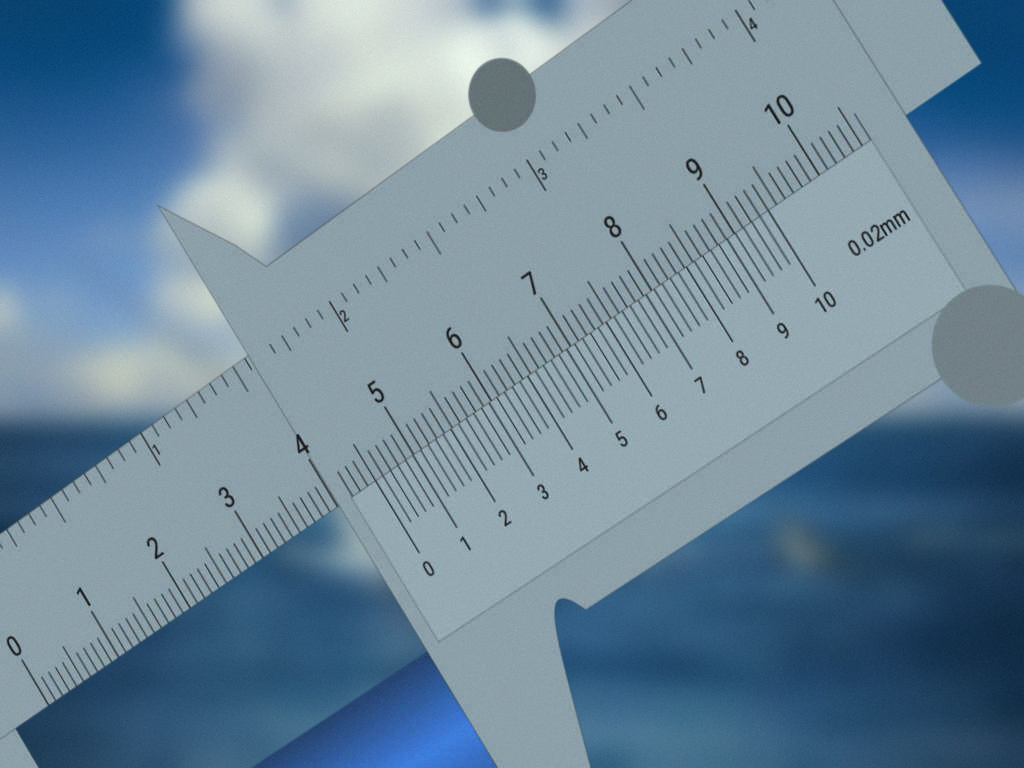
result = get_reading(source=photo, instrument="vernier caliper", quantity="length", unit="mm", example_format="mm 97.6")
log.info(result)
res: mm 45.0
